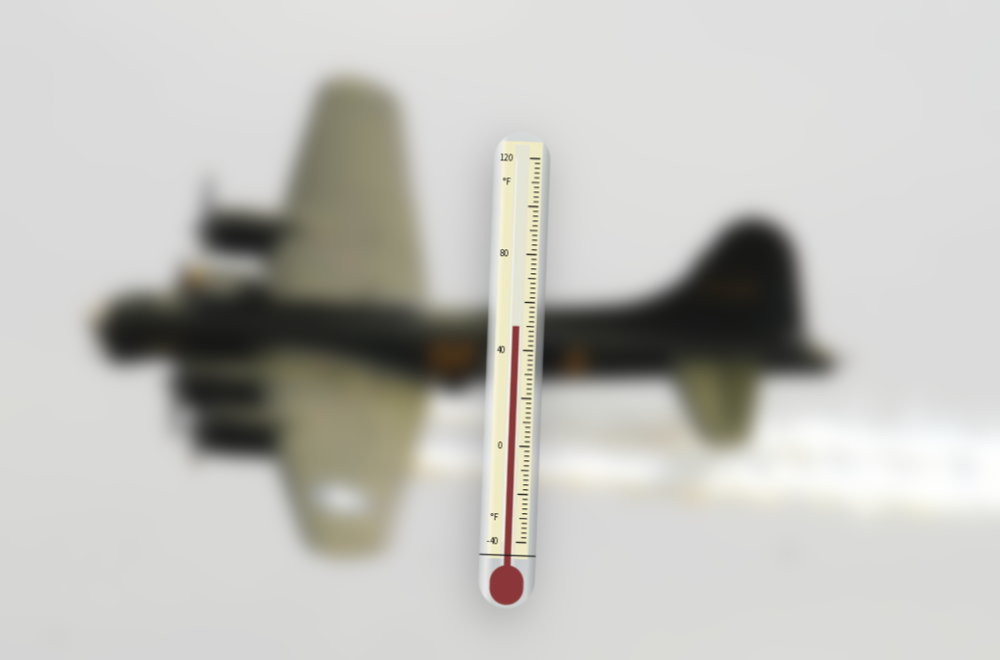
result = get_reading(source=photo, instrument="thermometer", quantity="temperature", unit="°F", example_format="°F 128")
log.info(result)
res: °F 50
